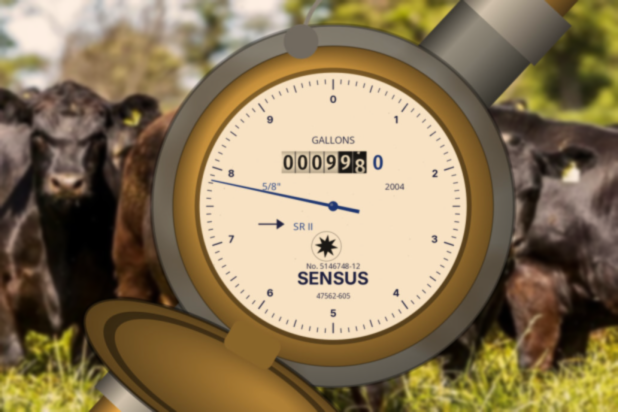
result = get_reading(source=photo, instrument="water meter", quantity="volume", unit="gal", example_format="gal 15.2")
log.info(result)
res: gal 9977.8
